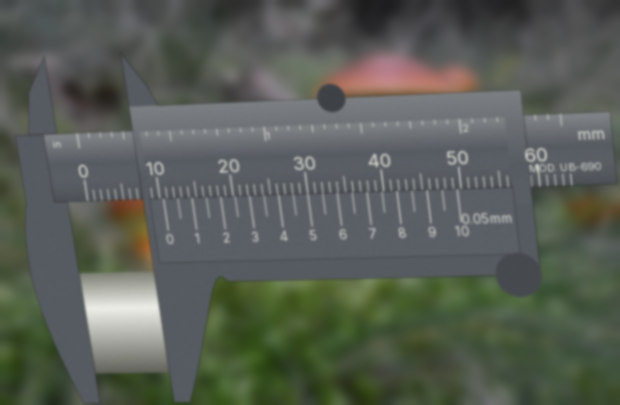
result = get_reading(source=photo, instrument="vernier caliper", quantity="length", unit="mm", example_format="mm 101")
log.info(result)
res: mm 10.5
